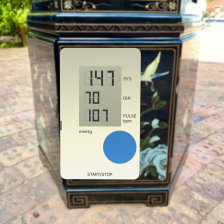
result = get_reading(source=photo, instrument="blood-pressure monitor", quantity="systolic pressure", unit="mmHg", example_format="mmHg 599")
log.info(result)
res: mmHg 147
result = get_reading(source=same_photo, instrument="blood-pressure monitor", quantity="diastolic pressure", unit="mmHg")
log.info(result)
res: mmHg 70
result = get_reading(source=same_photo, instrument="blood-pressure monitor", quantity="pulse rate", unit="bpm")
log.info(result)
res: bpm 107
